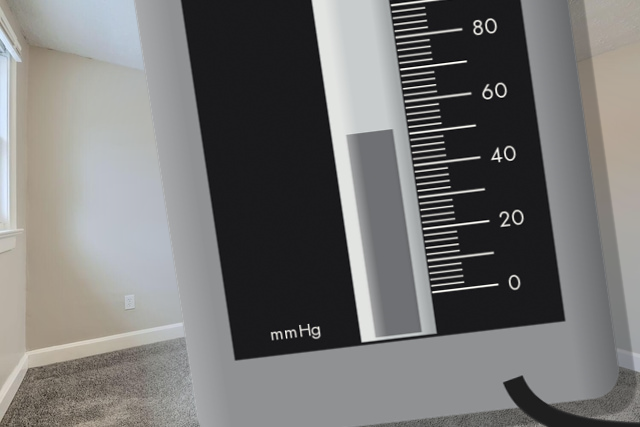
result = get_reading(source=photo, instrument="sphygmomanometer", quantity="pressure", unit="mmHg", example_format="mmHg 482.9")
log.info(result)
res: mmHg 52
